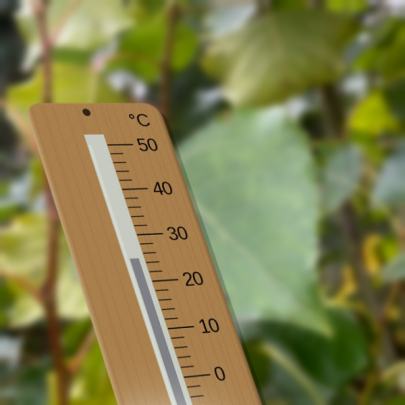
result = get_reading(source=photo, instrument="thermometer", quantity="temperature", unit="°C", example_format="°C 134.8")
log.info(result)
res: °C 25
